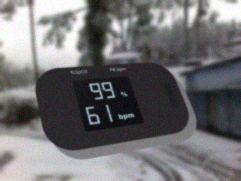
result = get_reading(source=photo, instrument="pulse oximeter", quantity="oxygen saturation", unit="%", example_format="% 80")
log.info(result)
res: % 99
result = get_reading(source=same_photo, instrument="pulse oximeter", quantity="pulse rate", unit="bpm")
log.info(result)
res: bpm 61
